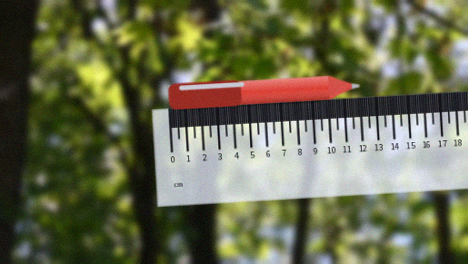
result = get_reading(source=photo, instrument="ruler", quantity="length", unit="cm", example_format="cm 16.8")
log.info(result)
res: cm 12
